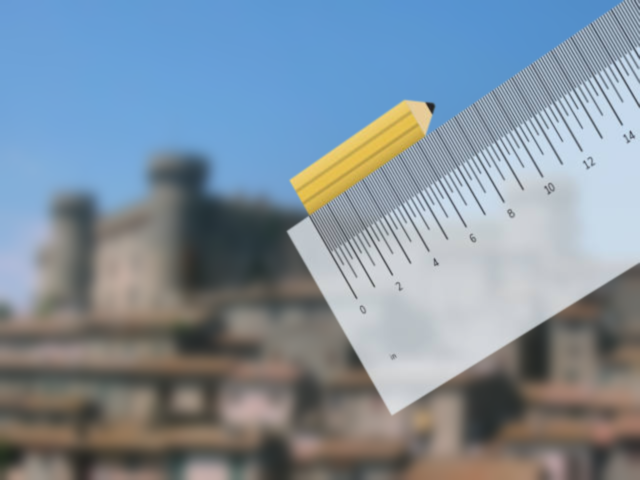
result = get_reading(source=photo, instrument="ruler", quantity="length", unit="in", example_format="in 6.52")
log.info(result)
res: in 7.5
